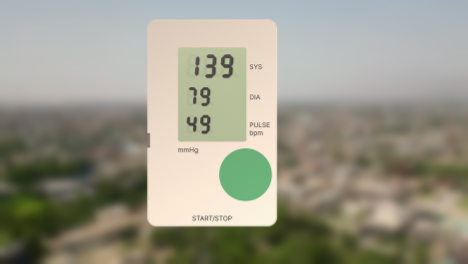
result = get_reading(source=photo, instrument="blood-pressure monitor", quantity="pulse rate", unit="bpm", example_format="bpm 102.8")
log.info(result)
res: bpm 49
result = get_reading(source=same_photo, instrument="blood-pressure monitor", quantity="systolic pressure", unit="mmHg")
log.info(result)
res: mmHg 139
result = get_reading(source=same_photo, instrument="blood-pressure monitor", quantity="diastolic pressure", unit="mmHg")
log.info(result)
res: mmHg 79
